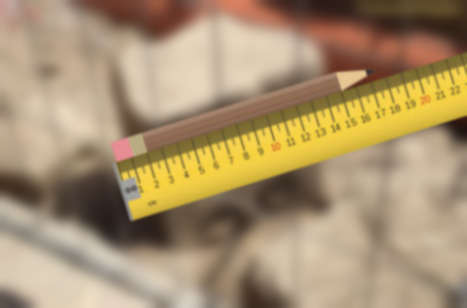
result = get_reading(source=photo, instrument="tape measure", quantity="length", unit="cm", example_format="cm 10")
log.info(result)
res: cm 17.5
